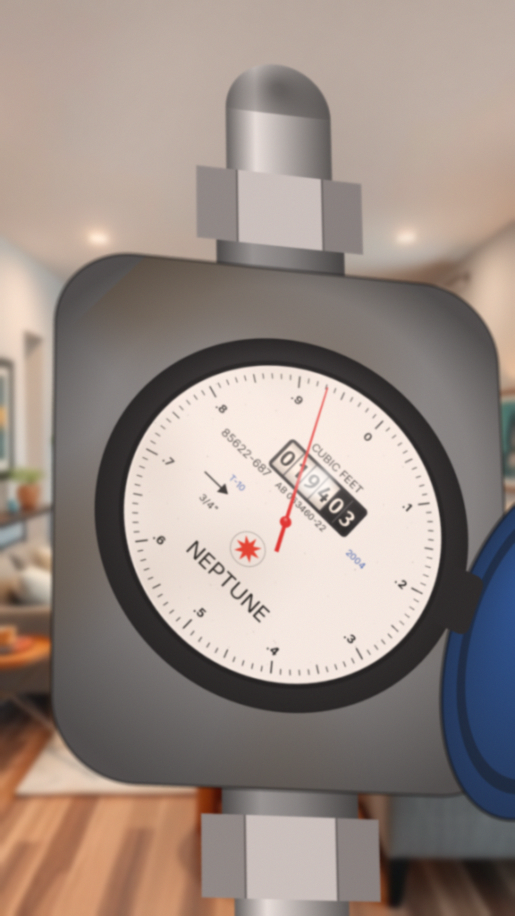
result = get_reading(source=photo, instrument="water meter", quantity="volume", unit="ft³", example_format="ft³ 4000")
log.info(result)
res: ft³ 19402.93
